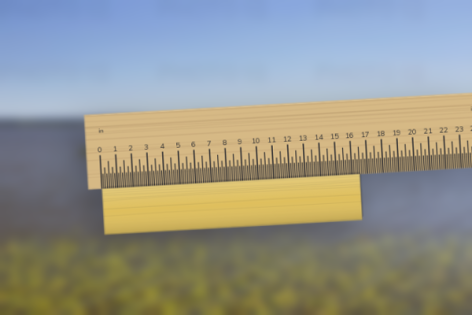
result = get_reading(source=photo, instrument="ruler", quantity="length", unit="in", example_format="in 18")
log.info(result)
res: in 16.5
